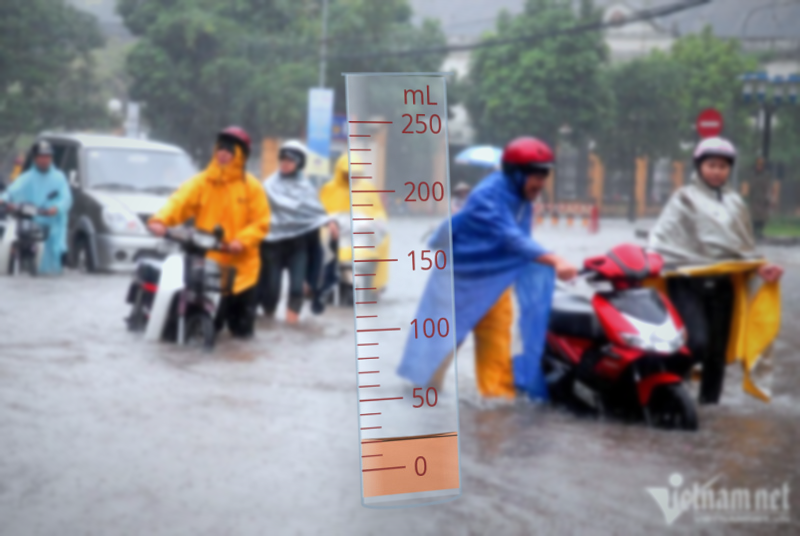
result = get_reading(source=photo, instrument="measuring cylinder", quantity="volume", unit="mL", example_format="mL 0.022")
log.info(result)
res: mL 20
